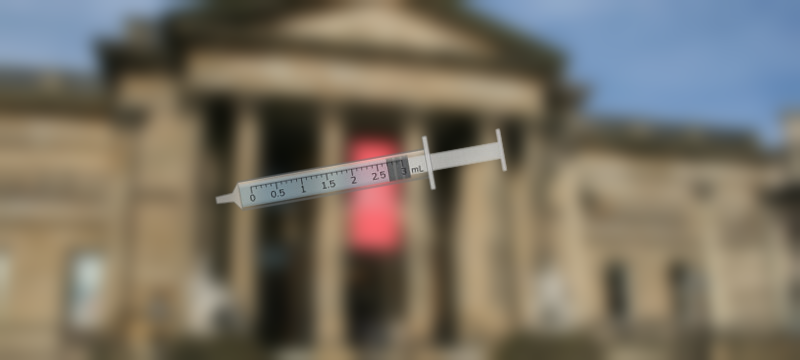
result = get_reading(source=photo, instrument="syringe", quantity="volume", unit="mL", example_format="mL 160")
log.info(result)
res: mL 2.7
